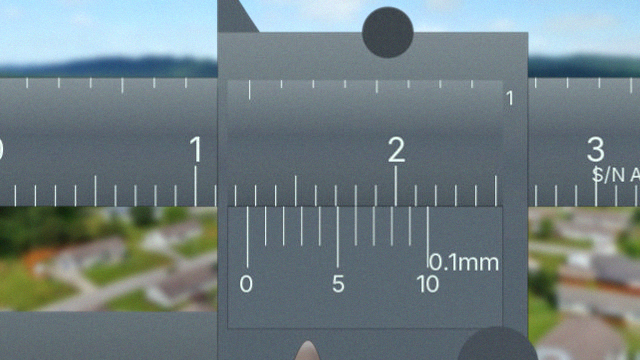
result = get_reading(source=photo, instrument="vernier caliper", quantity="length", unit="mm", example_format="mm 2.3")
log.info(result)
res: mm 12.6
